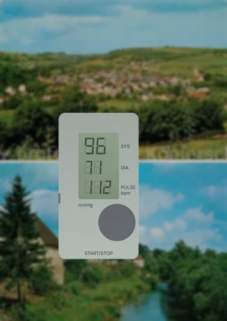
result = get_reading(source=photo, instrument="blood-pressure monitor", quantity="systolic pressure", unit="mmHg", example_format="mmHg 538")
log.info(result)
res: mmHg 96
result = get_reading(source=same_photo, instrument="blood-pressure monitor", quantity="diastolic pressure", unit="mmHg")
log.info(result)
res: mmHg 71
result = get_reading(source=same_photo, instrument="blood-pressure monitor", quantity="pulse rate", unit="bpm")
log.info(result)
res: bpm 112
